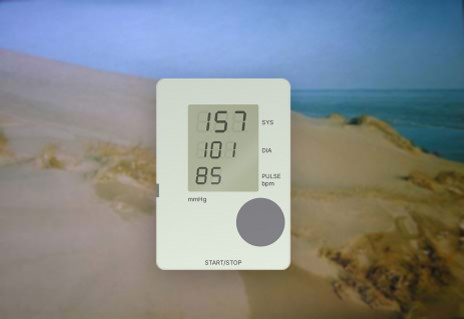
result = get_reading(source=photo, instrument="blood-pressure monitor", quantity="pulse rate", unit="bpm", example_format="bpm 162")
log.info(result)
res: bpm 85
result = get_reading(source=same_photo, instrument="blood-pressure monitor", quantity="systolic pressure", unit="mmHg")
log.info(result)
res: mmHg 157
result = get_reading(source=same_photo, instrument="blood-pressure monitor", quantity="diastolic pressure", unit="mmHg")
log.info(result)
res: mmHg 101
